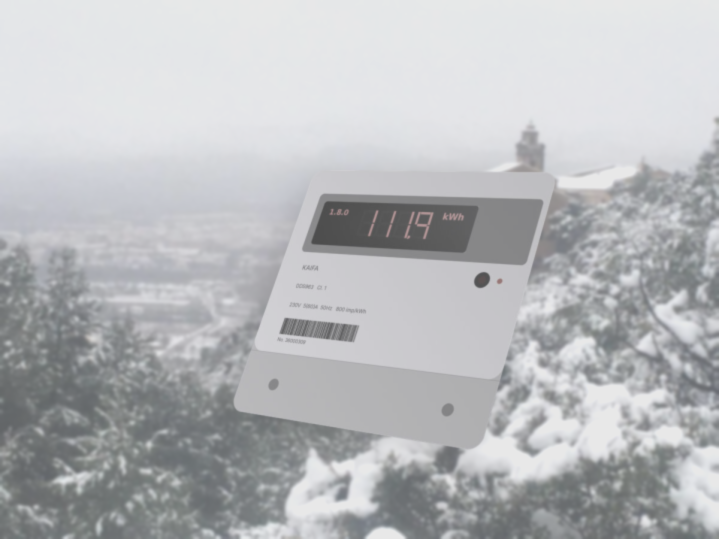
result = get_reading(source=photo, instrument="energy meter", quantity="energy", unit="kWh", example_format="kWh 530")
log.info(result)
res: kWh 111.9
